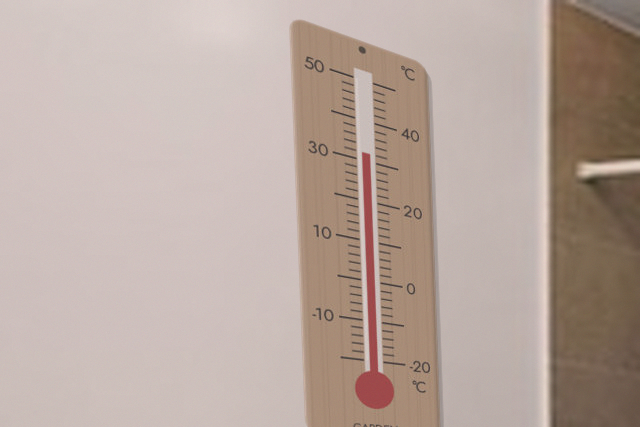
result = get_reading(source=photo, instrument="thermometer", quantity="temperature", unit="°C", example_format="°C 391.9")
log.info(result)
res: °C 32
